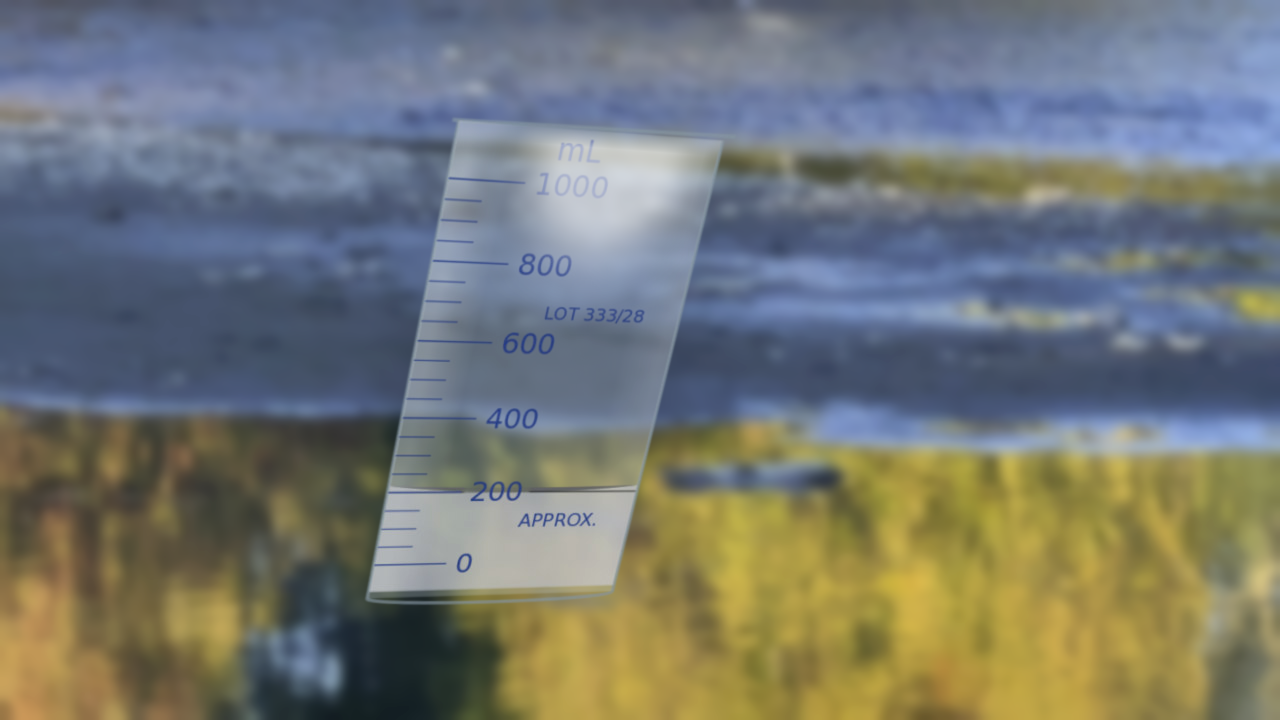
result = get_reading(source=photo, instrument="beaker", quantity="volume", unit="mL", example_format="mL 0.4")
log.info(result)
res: mL 200
